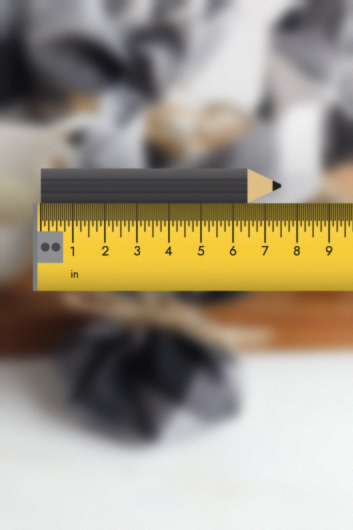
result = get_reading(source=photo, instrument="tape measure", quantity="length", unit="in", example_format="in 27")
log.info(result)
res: in 7.5
